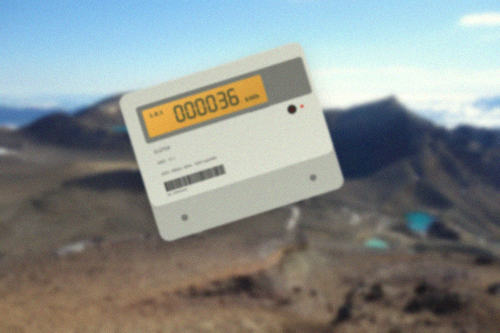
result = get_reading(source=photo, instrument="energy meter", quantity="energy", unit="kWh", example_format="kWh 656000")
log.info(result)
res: kWh 36
